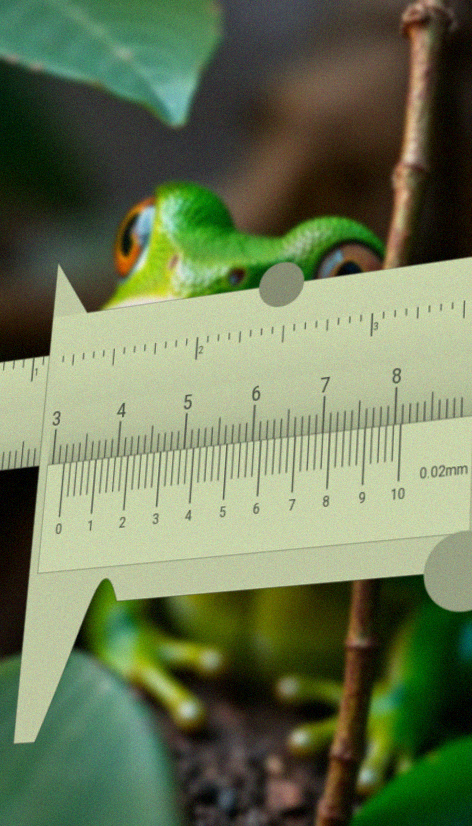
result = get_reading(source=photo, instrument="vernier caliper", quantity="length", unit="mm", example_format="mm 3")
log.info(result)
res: mm 31.8
